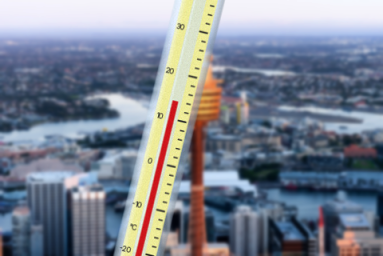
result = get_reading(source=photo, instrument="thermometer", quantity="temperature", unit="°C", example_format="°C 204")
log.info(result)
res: °C 14
